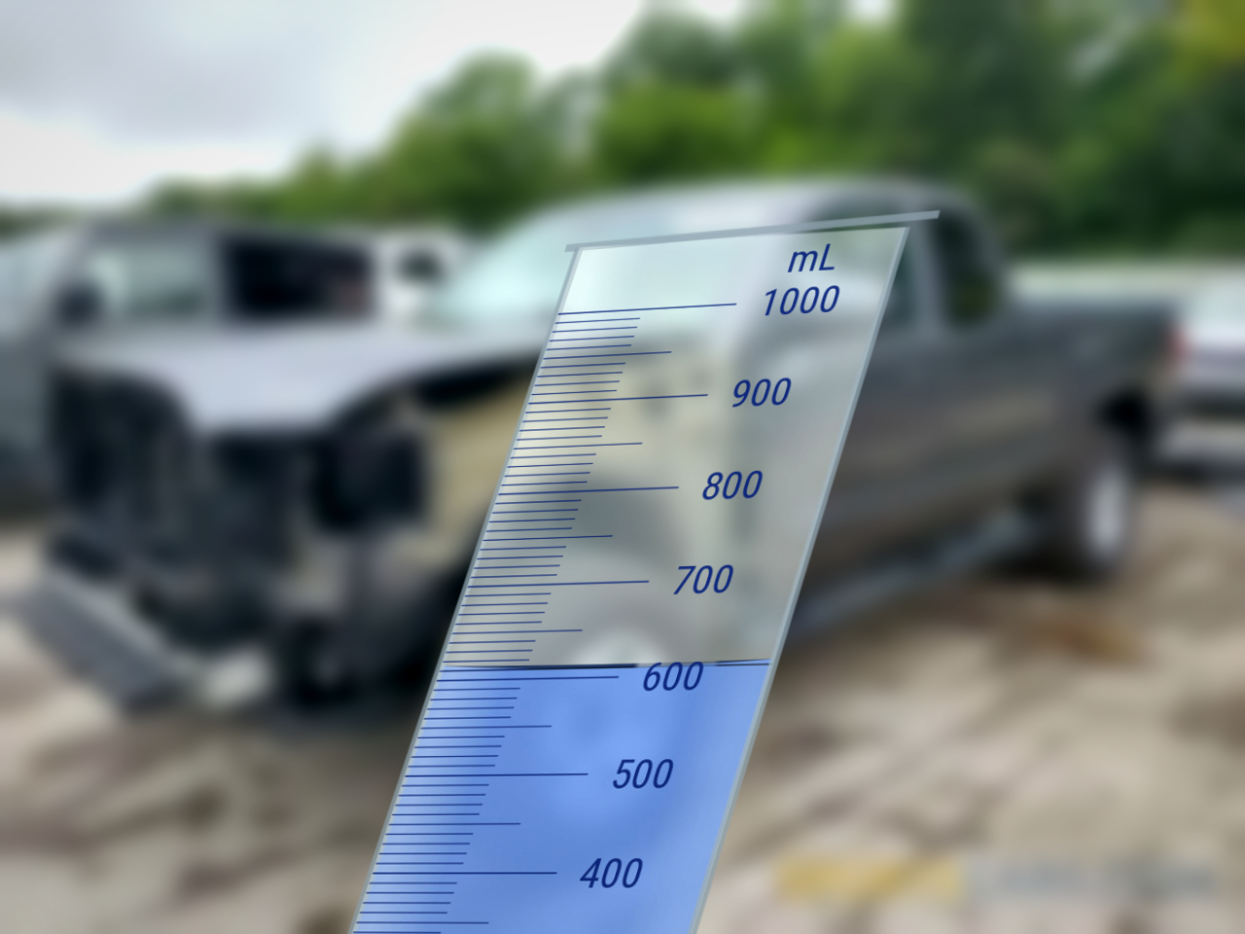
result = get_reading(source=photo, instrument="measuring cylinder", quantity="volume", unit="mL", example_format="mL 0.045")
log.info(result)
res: mL 610
